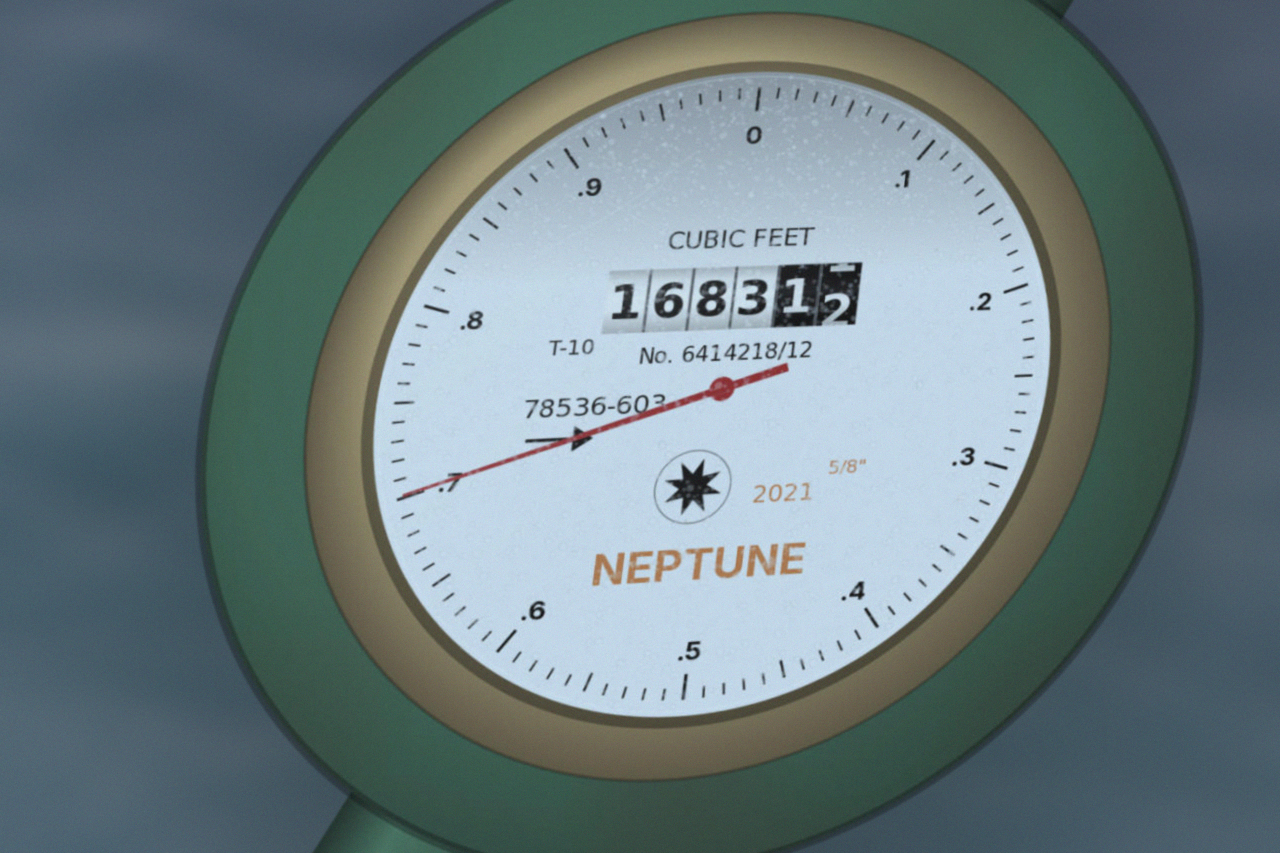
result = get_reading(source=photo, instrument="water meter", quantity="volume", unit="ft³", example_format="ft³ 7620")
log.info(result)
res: ft³ 168311.70
